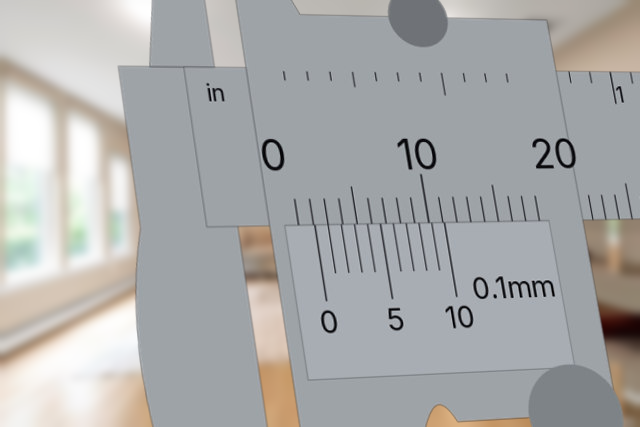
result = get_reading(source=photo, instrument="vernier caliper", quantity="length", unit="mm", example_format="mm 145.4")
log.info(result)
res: mm 2.1
